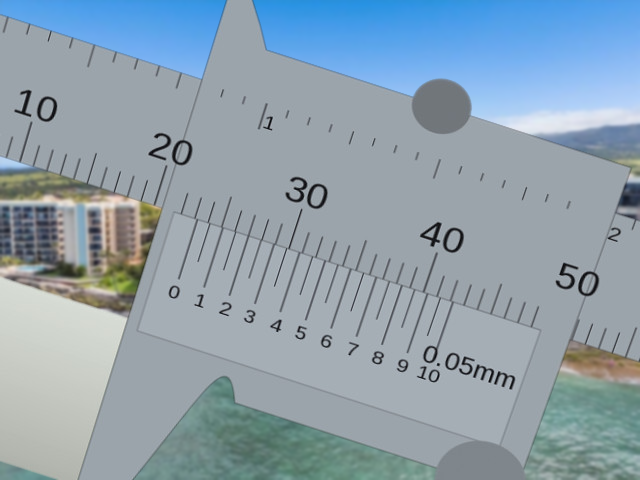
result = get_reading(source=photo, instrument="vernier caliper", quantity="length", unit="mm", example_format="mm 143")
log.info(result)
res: mm 23.2
